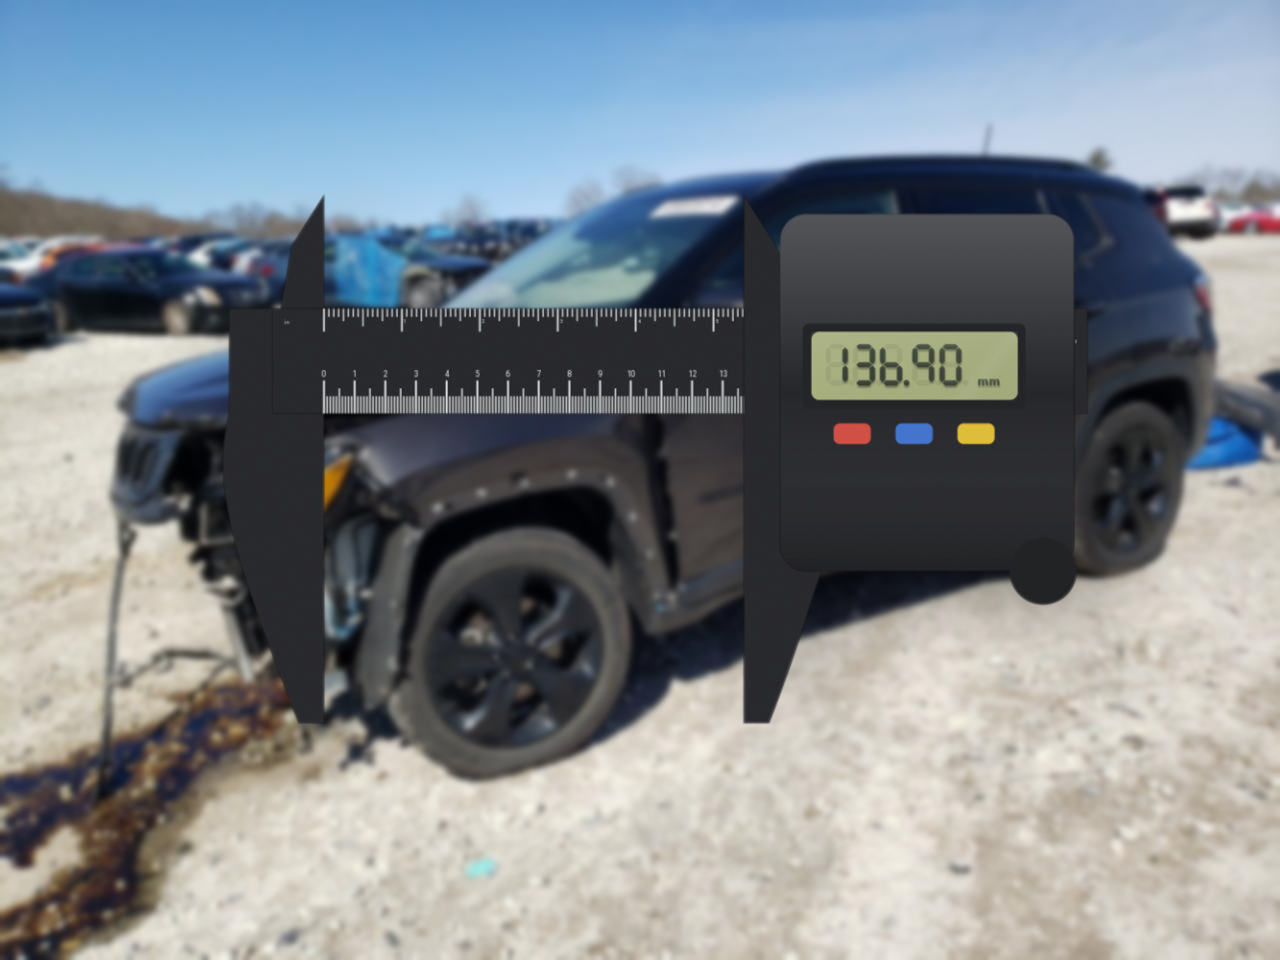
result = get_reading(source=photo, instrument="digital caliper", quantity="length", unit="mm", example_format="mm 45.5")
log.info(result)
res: mm 136.90
